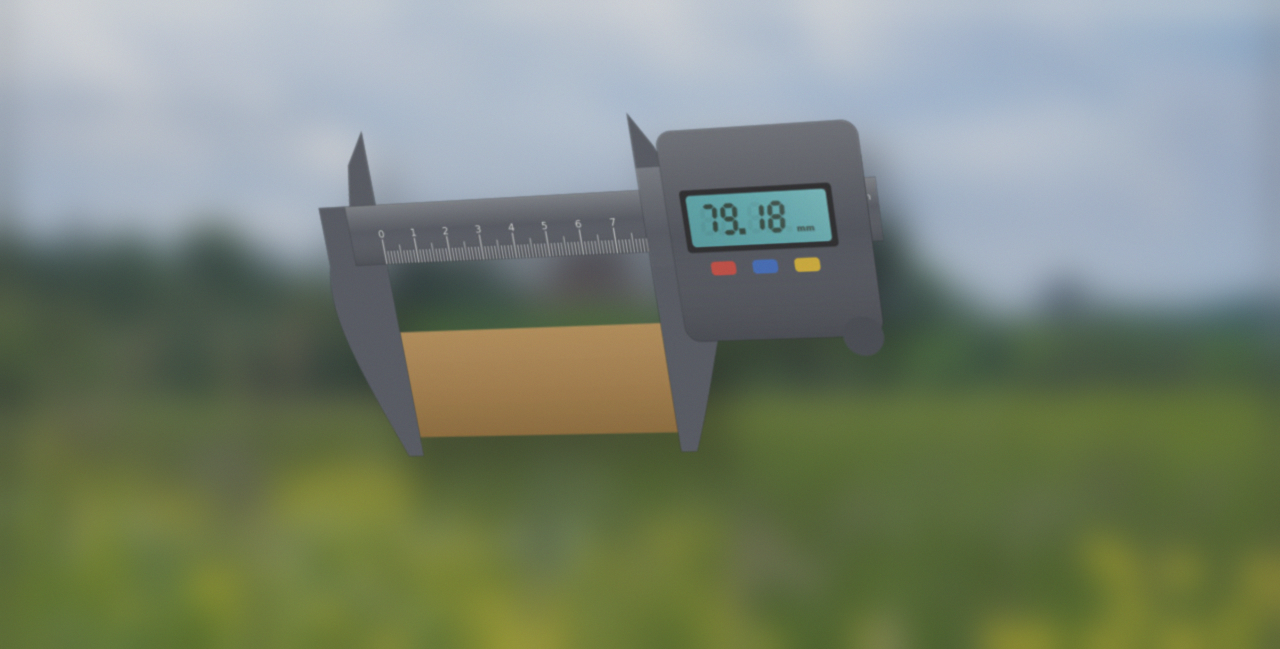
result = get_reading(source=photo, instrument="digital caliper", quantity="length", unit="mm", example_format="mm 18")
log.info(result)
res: mm 79.18
